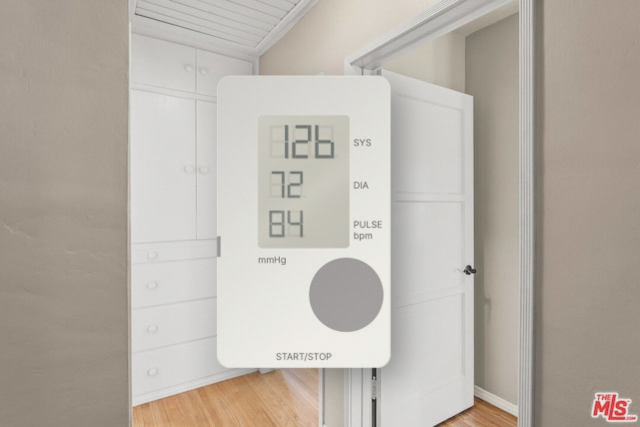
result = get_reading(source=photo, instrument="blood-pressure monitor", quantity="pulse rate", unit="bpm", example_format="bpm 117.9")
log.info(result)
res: bpm 84
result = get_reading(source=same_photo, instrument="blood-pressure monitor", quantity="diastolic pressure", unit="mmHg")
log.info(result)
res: mmHg 72
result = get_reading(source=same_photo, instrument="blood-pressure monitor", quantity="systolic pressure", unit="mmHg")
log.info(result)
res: mmHg 126
